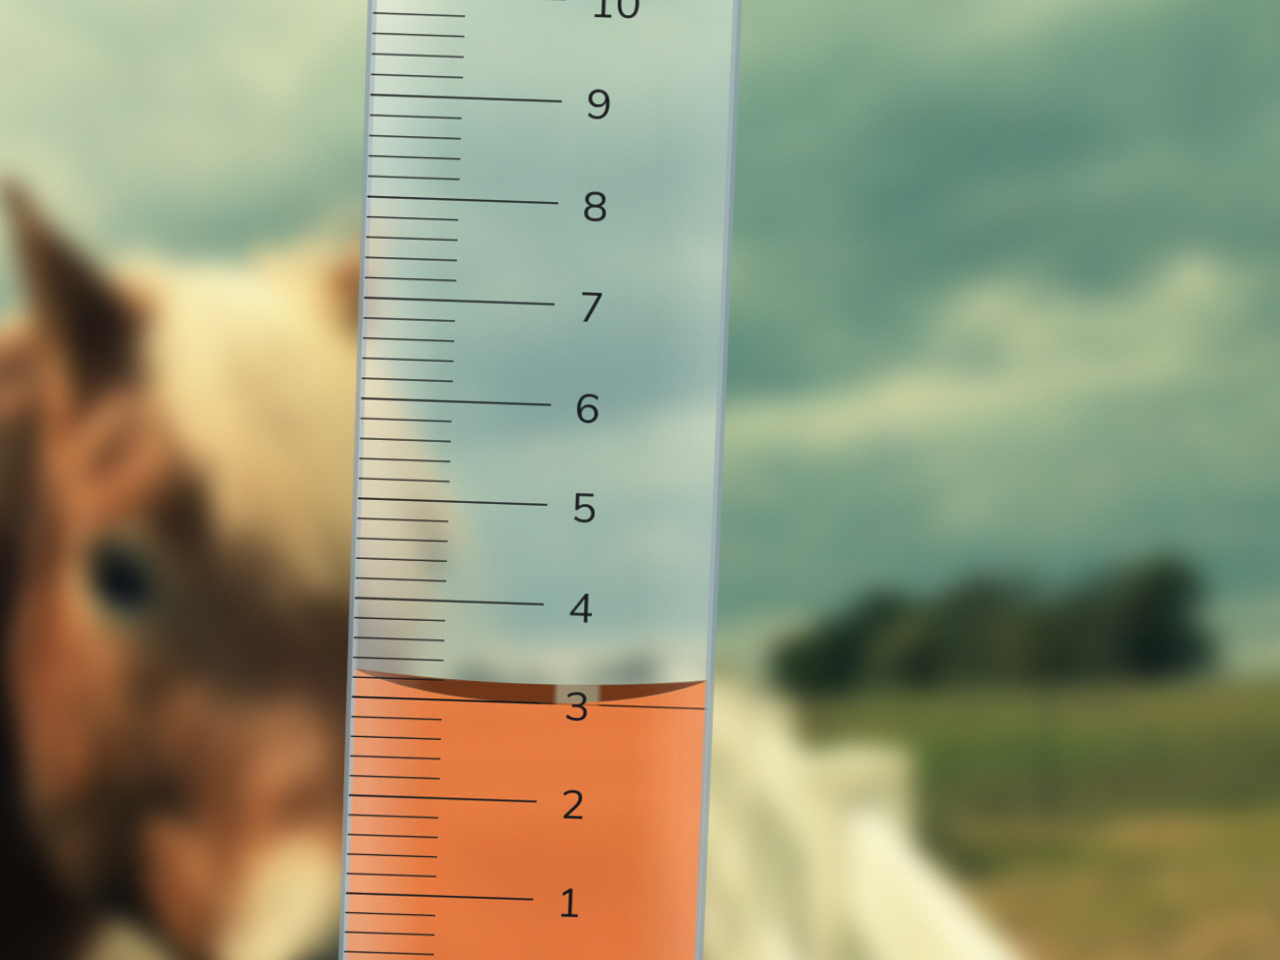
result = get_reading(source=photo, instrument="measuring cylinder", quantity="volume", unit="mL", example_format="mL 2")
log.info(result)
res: mL 3
